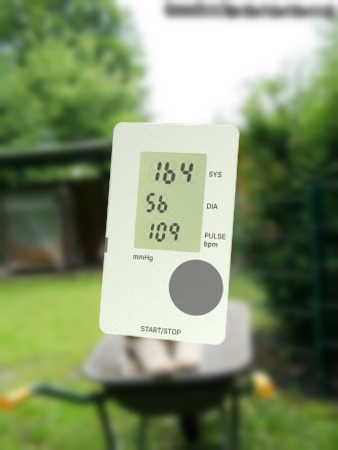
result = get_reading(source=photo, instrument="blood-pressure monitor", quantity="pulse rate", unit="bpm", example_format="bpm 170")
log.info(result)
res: bpm 109
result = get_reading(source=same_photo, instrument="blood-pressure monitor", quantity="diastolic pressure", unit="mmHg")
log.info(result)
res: mmHg 56
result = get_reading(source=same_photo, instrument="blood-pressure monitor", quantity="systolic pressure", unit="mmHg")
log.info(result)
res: mmHg 164
